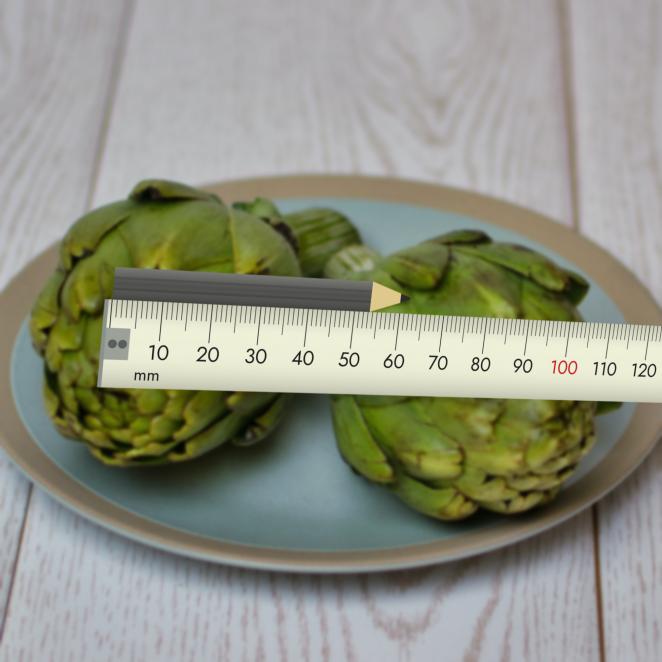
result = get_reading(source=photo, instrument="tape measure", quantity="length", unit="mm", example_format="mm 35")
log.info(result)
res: mm 62
